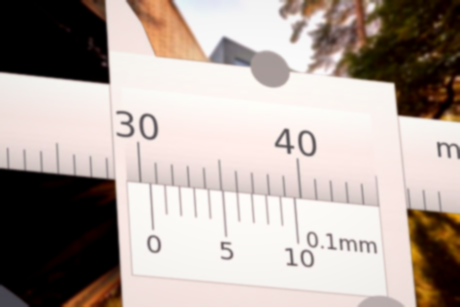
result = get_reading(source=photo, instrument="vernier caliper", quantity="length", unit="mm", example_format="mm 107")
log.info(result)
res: mm 30.6
